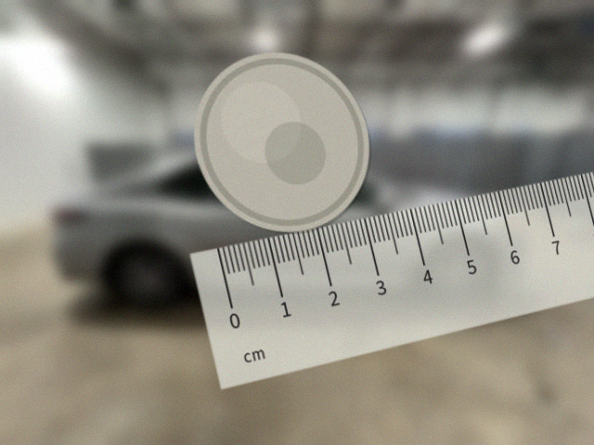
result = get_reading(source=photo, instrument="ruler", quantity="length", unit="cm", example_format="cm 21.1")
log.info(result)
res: cm 3.5
